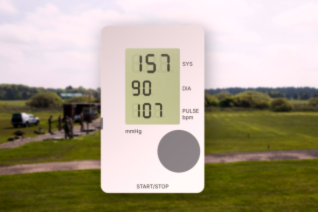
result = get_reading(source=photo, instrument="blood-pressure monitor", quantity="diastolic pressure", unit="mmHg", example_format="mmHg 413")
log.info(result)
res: mmHg 90
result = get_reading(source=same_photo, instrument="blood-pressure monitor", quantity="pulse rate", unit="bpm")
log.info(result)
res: bpm 107
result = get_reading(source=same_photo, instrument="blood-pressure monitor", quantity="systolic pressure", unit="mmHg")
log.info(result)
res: mmHg 157
